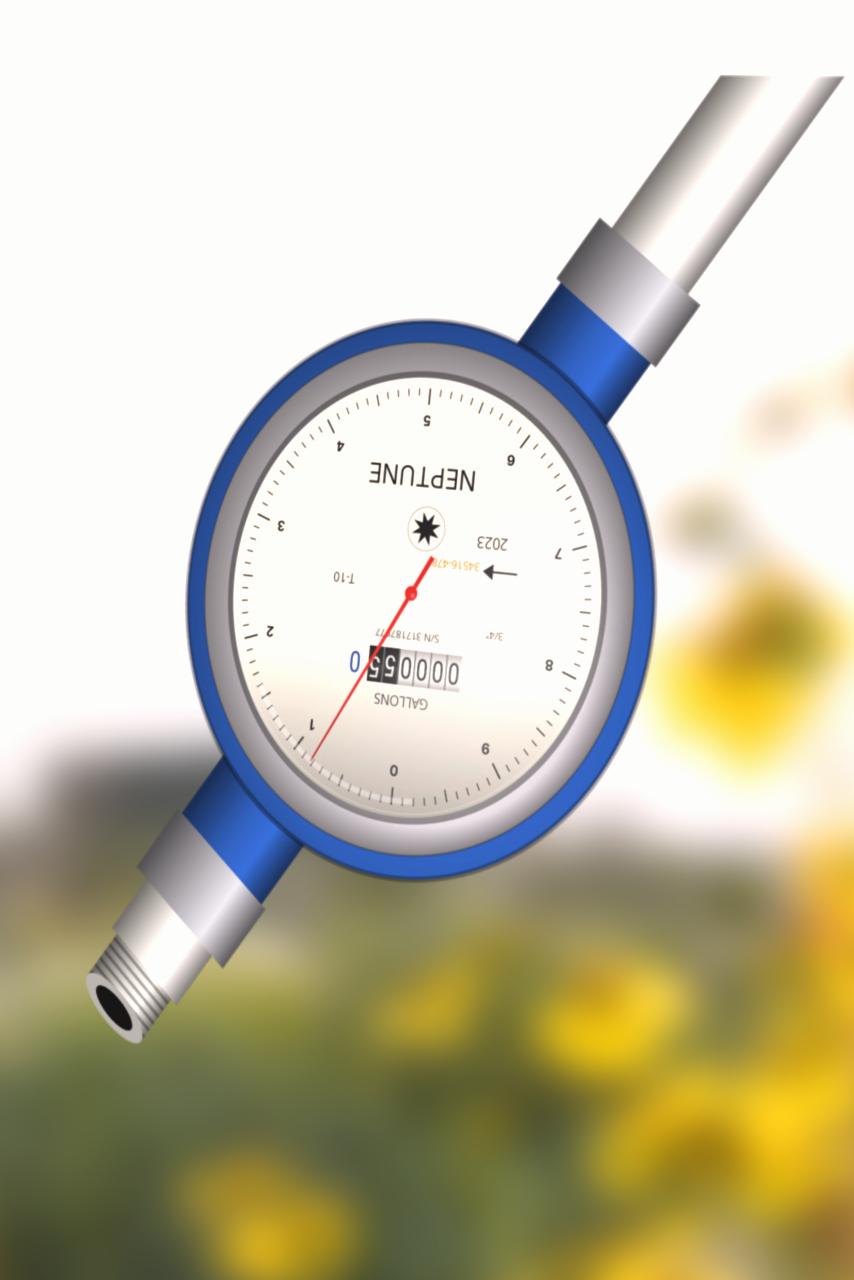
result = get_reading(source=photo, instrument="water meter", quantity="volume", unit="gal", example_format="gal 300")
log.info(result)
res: gal 550.8
